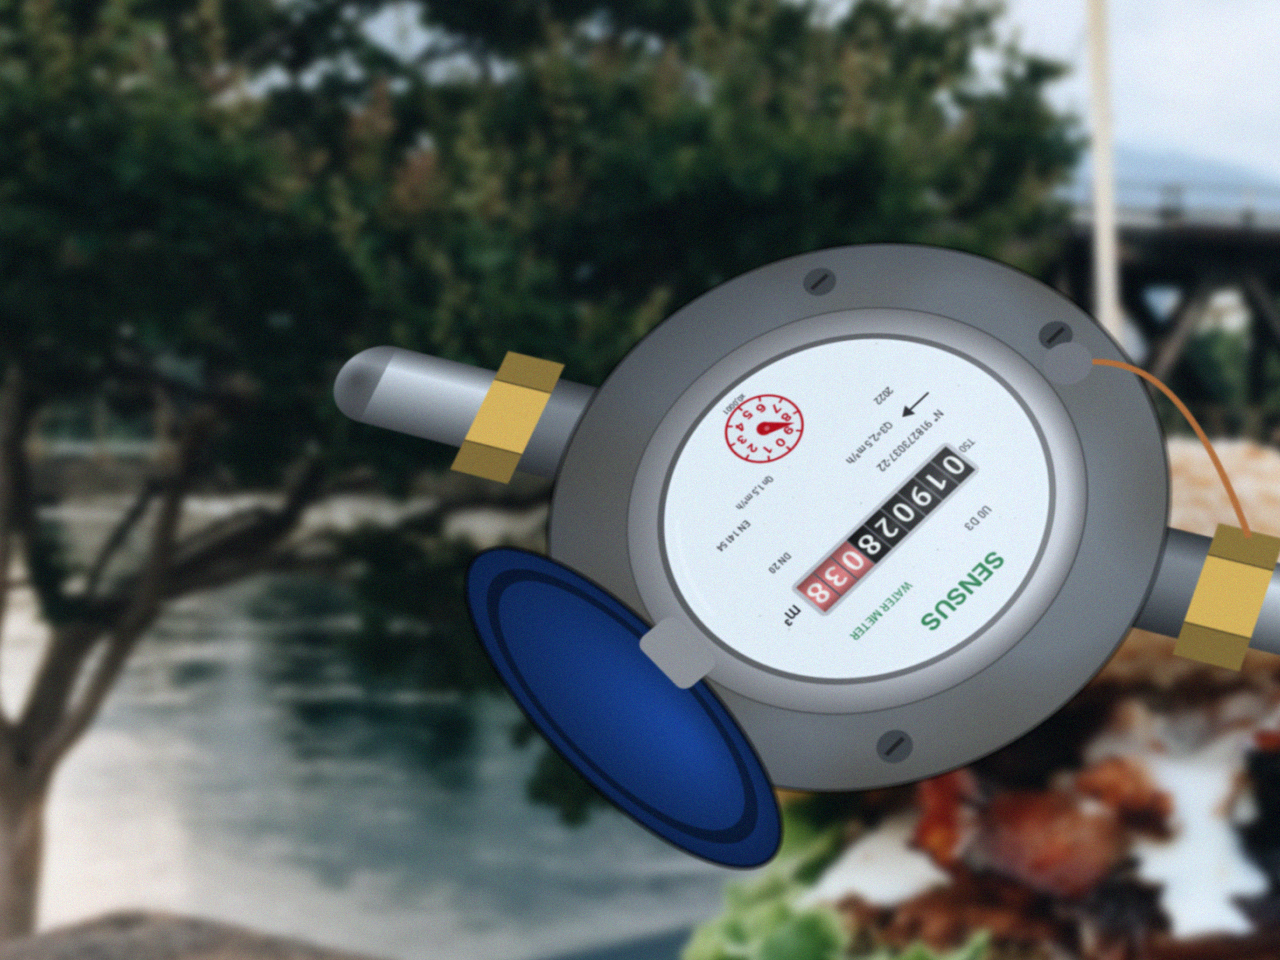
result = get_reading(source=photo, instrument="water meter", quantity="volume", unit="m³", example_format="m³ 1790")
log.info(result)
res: m³ 19028.0388
